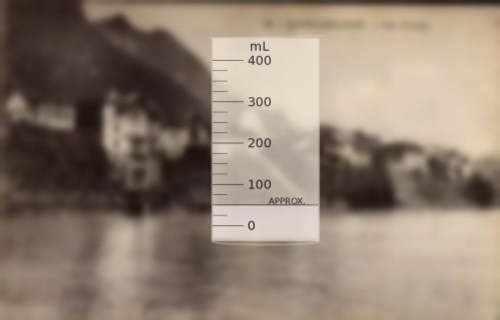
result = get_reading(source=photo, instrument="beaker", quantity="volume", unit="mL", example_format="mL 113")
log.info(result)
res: mL 50
